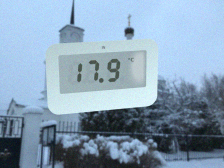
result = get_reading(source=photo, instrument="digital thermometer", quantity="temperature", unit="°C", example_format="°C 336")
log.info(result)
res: °C 17.9
